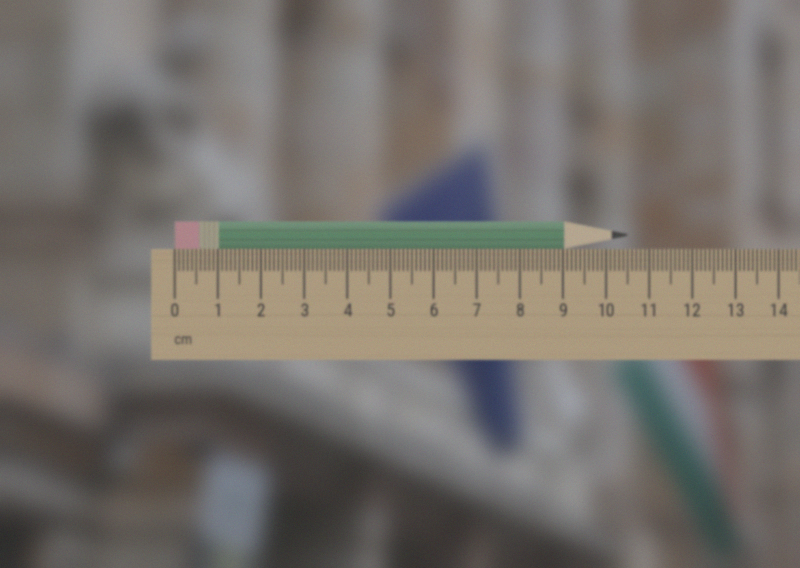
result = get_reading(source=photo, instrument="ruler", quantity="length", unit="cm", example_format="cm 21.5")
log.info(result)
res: cm 10.5
